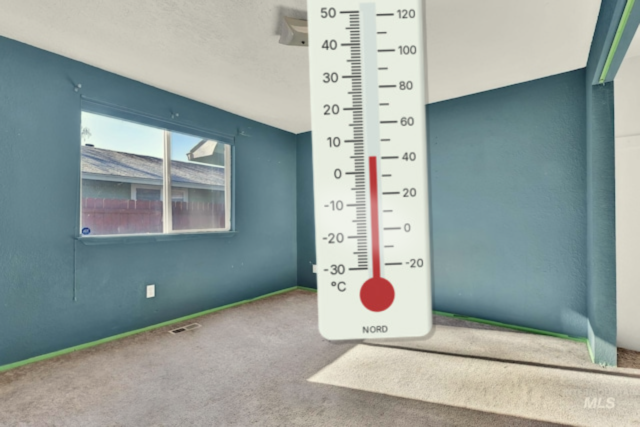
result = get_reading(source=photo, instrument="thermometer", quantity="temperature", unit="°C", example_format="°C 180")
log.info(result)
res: °C 5
